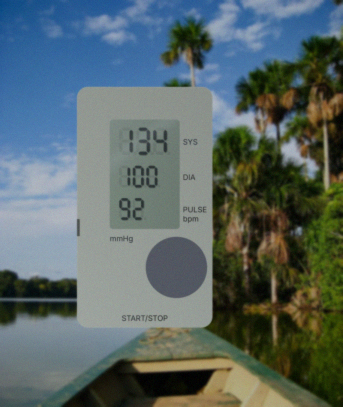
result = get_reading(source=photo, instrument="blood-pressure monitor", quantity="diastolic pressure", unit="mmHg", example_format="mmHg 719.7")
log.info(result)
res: mmHg 100
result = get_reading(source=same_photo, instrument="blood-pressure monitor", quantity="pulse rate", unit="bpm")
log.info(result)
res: bpm 92
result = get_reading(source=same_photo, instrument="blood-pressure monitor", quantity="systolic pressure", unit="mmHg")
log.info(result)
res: mmHg 134
